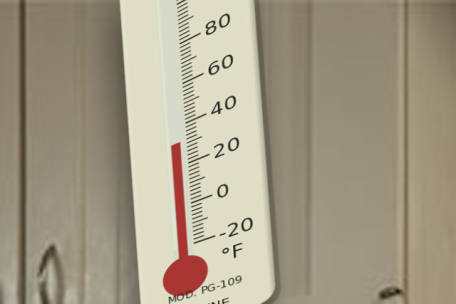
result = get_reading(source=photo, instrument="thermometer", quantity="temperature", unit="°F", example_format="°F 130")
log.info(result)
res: °F 32
